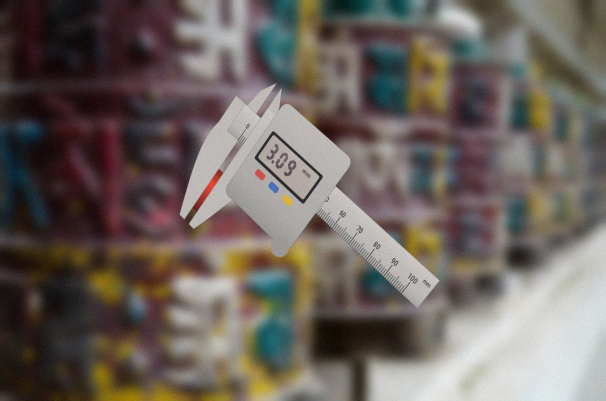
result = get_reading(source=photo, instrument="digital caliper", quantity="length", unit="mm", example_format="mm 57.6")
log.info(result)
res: mm 3.09
